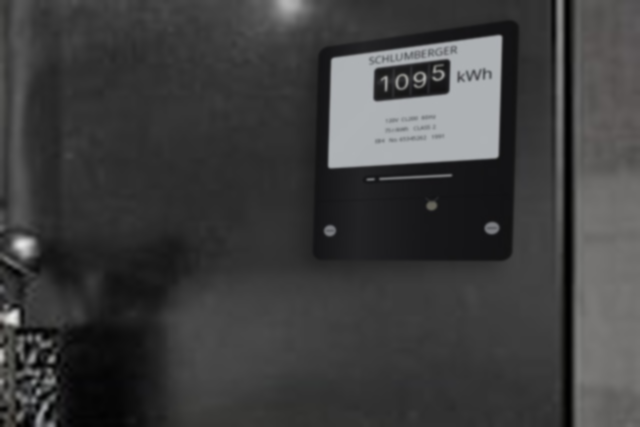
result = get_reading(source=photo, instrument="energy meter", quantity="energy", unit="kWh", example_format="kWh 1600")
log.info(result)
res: kWh 1095
